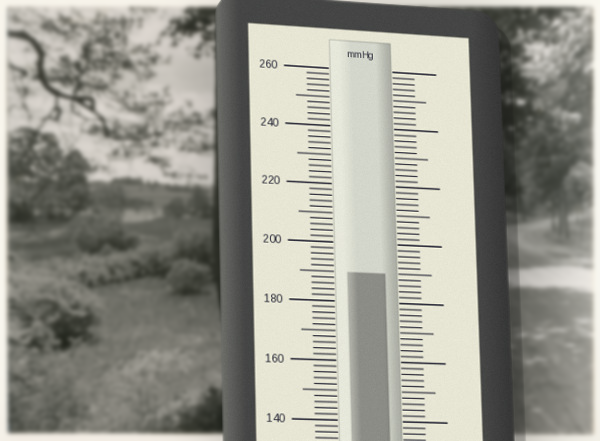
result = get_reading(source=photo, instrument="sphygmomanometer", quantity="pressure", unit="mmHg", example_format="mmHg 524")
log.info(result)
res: mmHg 190
